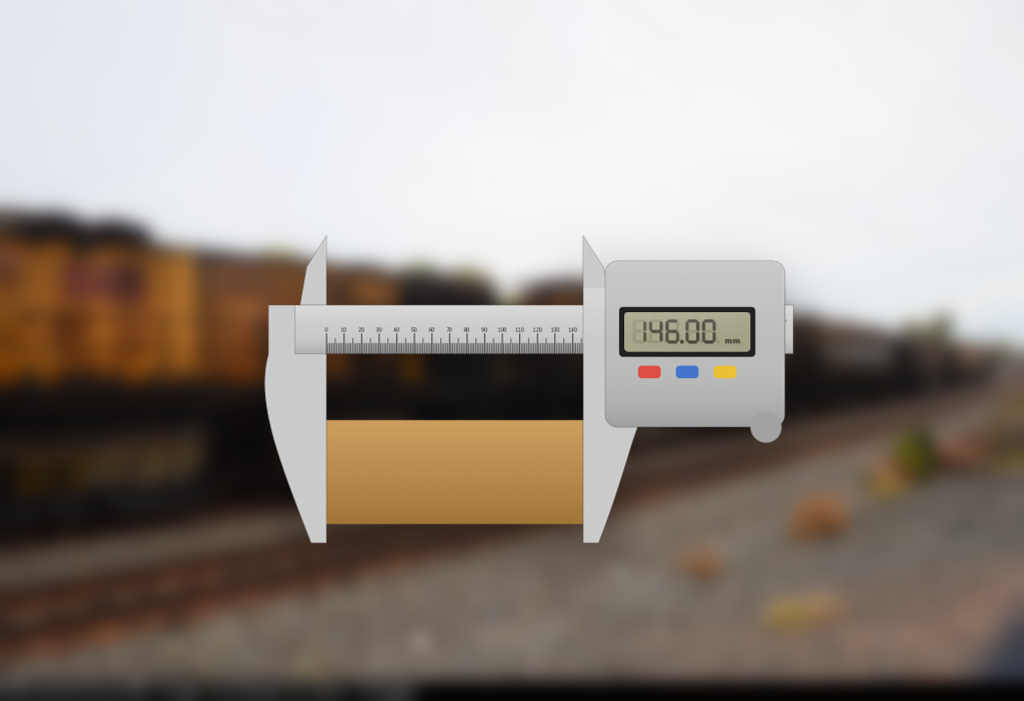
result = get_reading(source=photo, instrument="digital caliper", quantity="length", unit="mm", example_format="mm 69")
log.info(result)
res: mm 146.00
